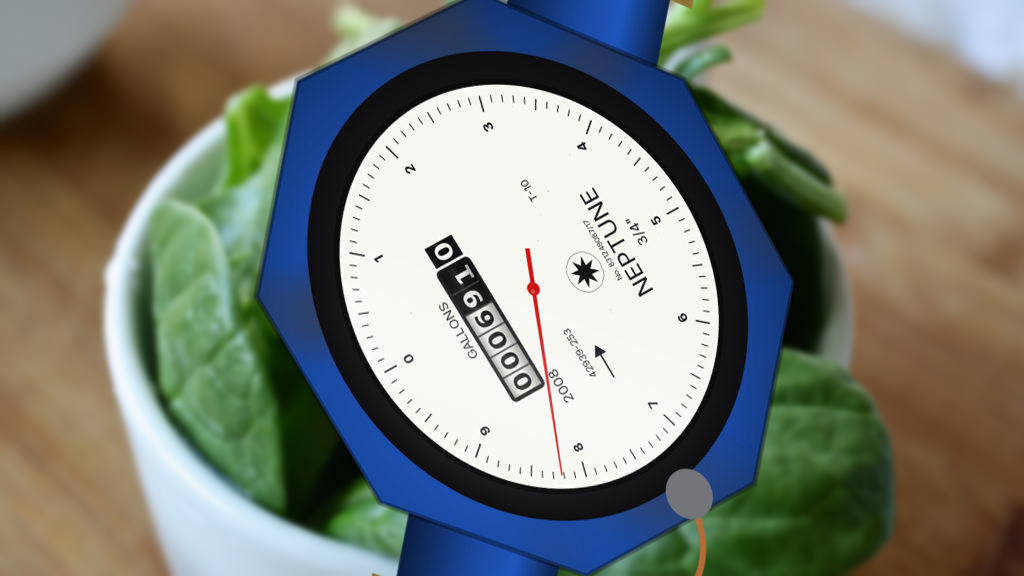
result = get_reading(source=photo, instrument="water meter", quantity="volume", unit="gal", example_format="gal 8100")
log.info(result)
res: gal 6908.2
